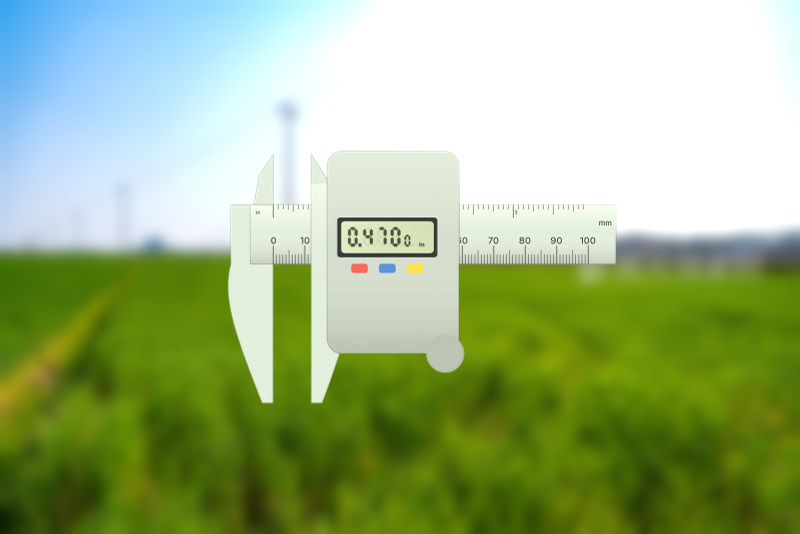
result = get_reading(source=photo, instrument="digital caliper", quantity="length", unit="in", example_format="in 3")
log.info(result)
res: in 0.4700
